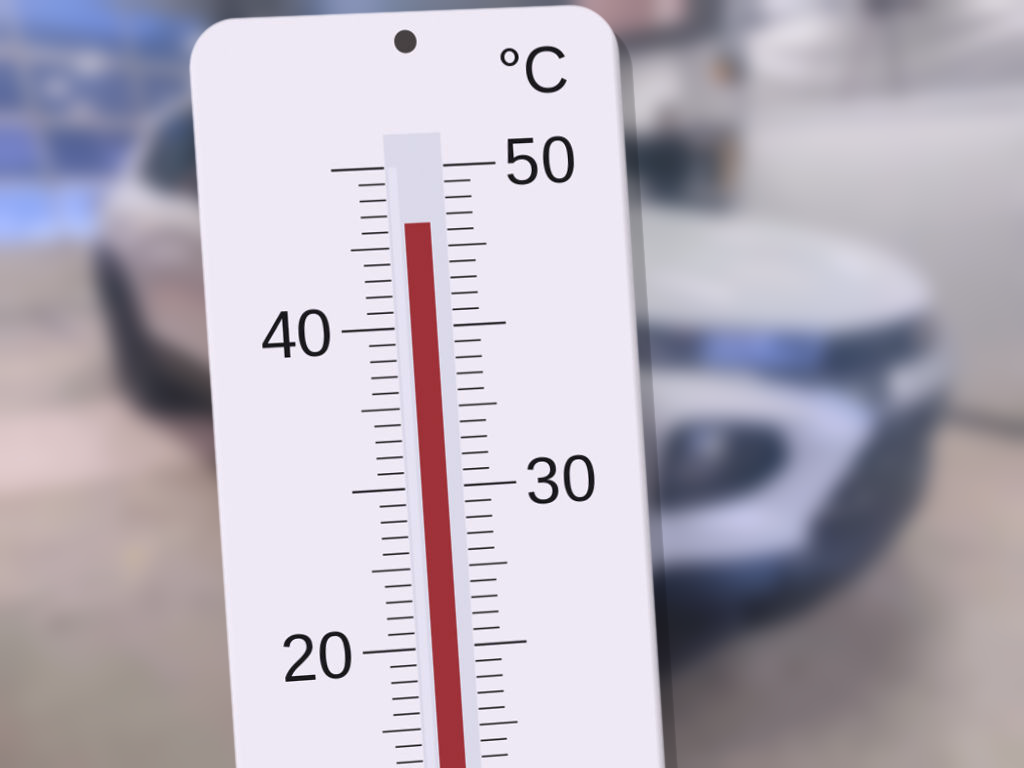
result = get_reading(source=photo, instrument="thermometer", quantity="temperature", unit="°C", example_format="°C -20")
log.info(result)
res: °C 46.5
